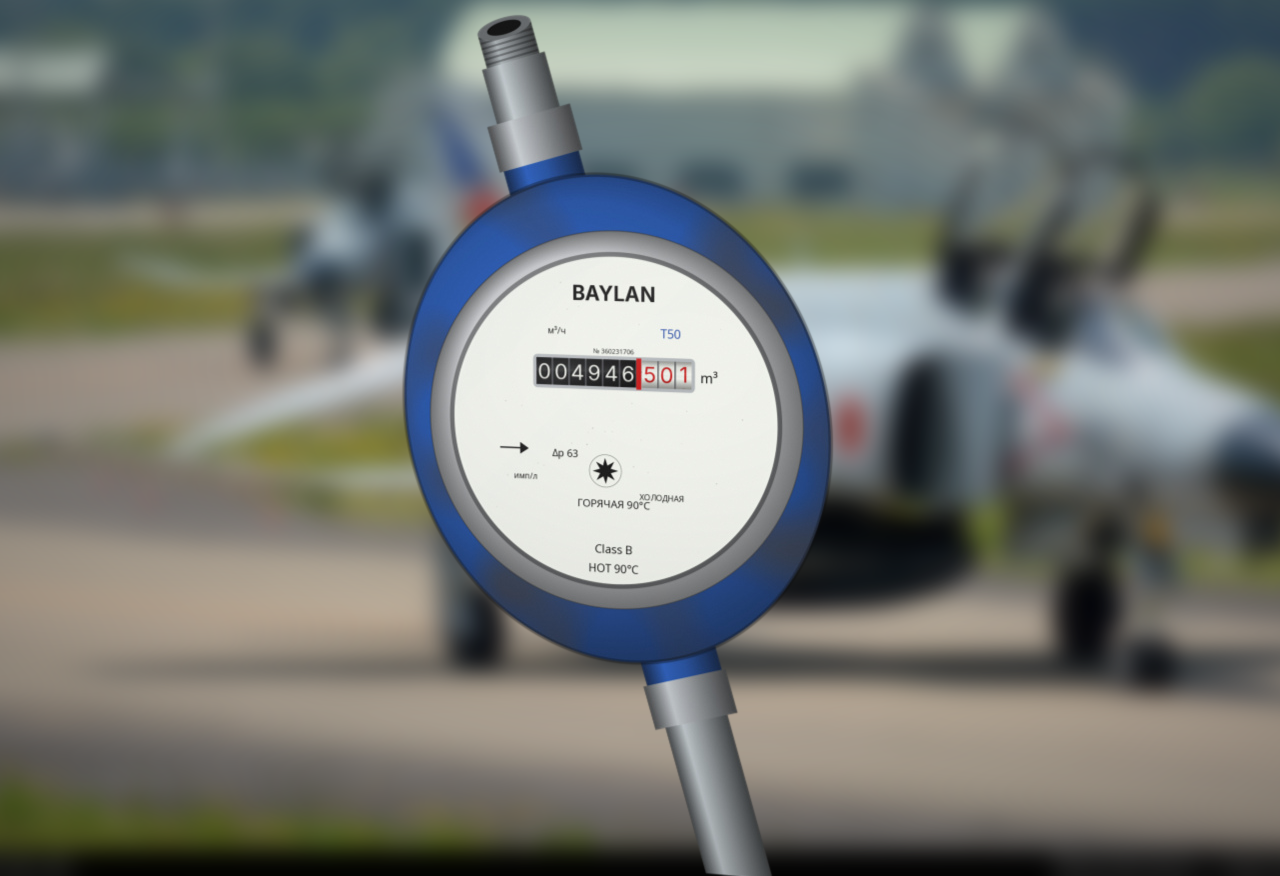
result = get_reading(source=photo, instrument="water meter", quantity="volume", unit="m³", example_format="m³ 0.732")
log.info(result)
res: m³ 4946.501
